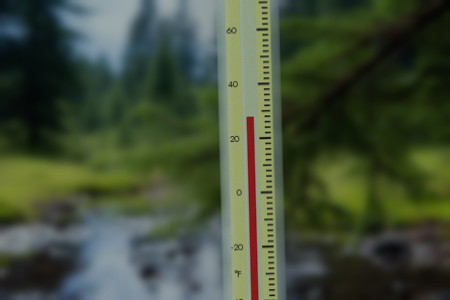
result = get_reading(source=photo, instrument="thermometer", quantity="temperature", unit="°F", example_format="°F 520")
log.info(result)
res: °F 28
